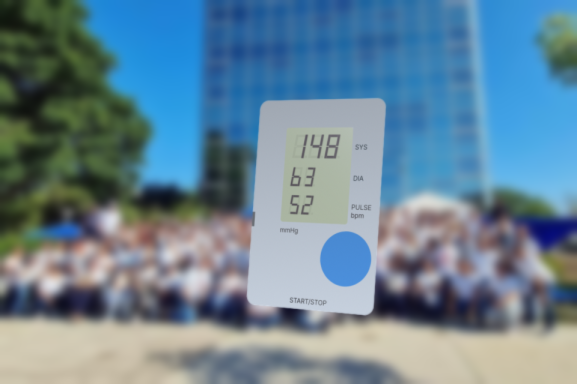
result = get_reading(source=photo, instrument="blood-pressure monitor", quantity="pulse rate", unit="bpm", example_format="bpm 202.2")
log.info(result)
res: bpm 52
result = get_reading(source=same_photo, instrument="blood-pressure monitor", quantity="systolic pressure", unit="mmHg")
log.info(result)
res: mmHg 148
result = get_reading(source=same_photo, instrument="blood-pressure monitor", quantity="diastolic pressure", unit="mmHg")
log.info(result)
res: mmHg 63
